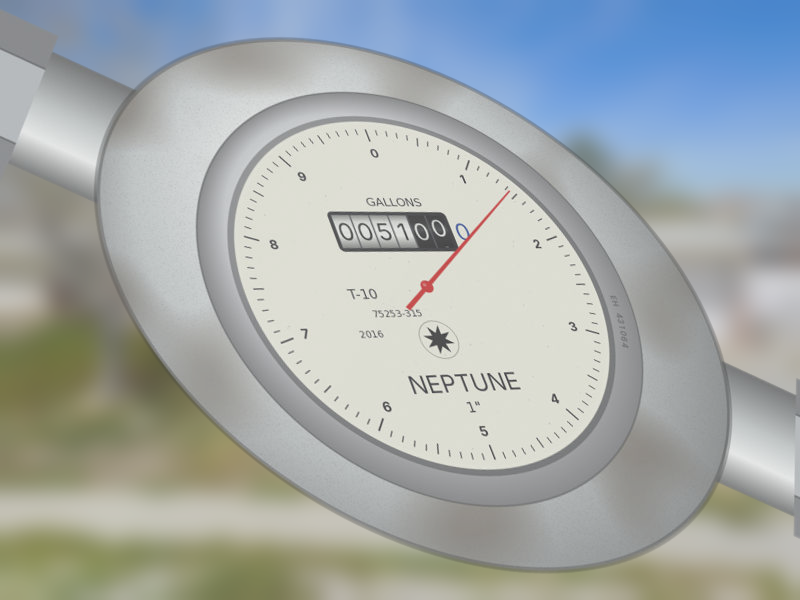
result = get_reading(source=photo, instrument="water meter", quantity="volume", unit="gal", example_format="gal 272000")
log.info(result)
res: gal 51001.4
